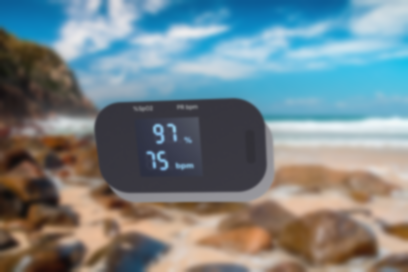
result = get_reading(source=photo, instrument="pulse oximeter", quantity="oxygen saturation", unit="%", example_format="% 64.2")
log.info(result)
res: % 97
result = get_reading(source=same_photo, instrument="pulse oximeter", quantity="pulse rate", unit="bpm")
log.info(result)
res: bpm 75
